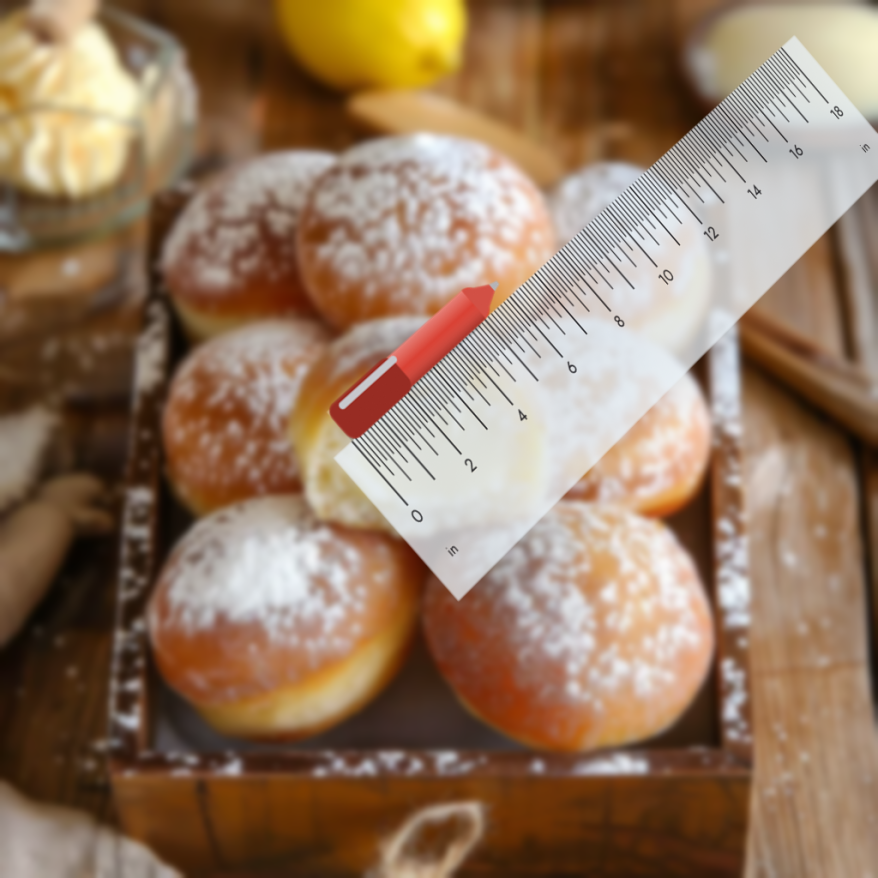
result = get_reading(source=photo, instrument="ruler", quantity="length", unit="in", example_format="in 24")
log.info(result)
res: in 6
